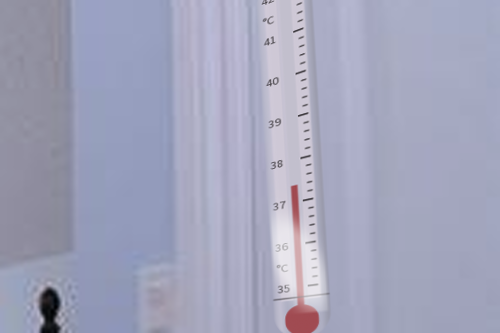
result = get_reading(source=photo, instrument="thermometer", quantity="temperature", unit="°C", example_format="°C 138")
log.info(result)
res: °C 37.4
